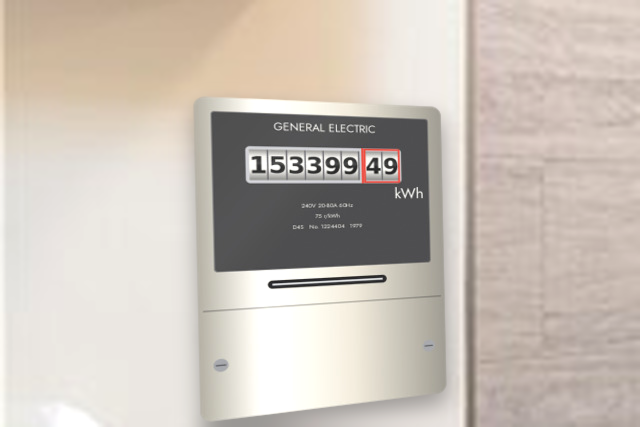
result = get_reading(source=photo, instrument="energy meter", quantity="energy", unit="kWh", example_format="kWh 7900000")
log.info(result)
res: kWh 153399.49
